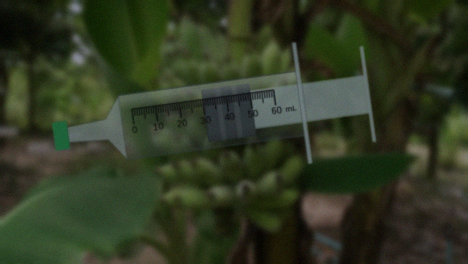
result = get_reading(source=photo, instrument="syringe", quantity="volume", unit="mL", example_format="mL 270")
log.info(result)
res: mL 30
